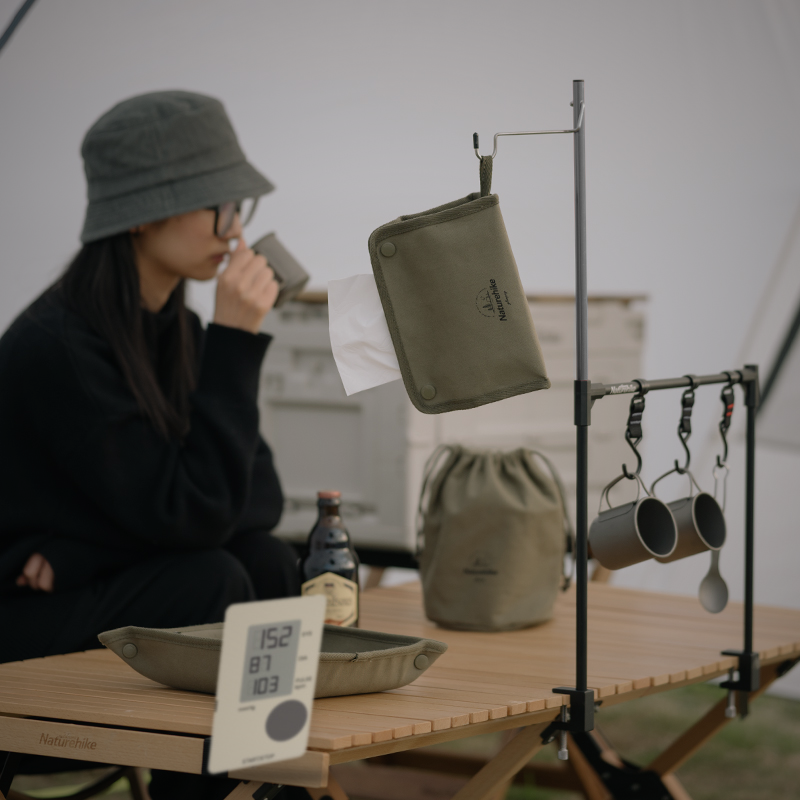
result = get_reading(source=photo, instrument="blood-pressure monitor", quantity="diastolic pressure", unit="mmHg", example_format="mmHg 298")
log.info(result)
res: mmHg 87
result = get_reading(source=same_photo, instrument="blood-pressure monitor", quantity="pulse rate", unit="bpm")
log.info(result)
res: bpm 103
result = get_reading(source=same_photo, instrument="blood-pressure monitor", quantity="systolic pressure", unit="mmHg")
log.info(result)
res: mmHg 152
